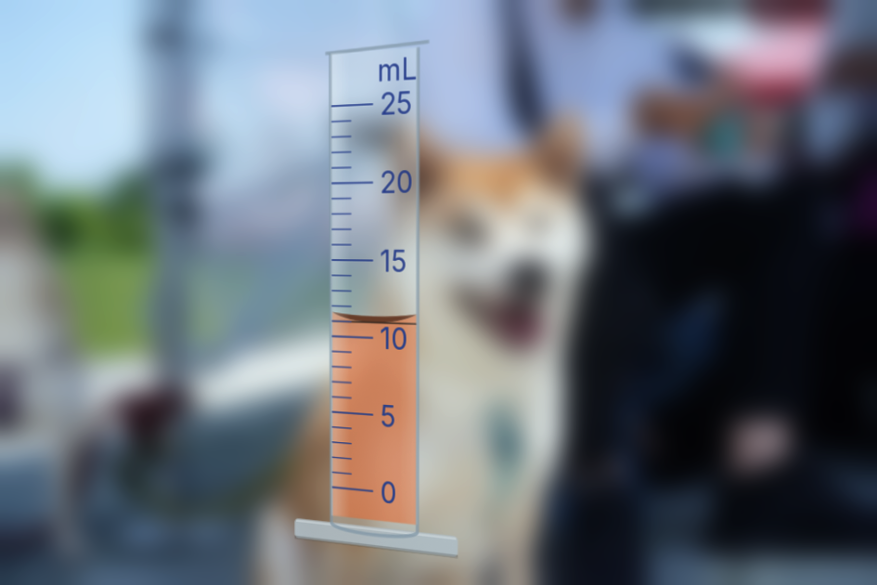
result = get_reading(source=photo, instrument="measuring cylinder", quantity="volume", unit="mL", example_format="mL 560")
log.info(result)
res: mL 11
